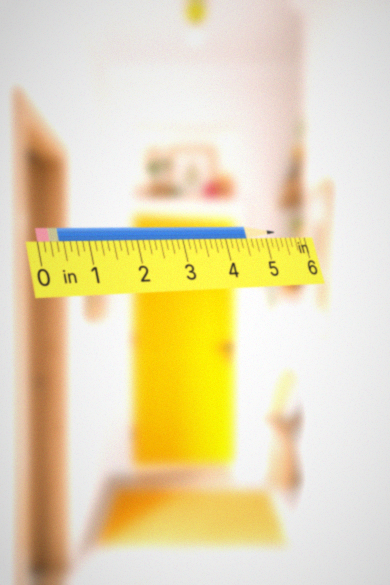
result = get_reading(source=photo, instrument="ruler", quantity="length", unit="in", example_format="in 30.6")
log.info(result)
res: in 5.25
